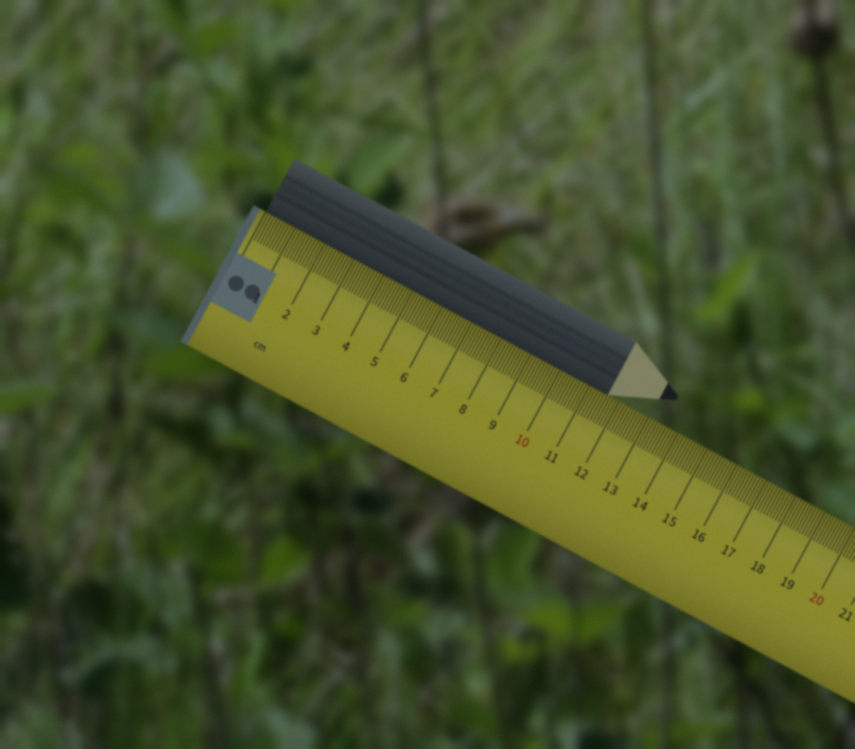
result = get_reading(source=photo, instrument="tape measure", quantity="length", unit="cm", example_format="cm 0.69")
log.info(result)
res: cm 13.5
